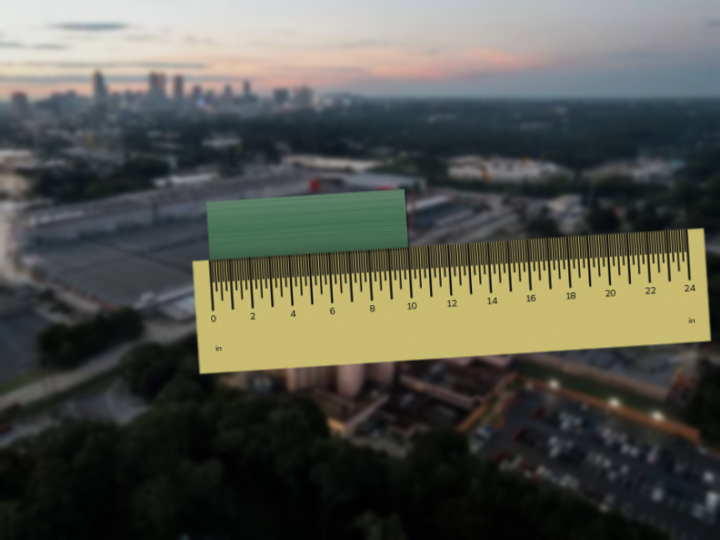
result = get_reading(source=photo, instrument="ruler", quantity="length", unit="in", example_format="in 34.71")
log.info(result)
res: in 10
